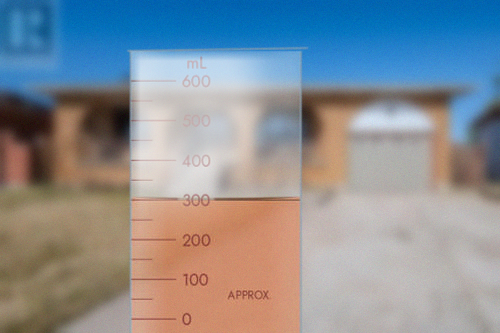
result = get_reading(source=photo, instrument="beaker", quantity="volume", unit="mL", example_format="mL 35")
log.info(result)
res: mL 300
